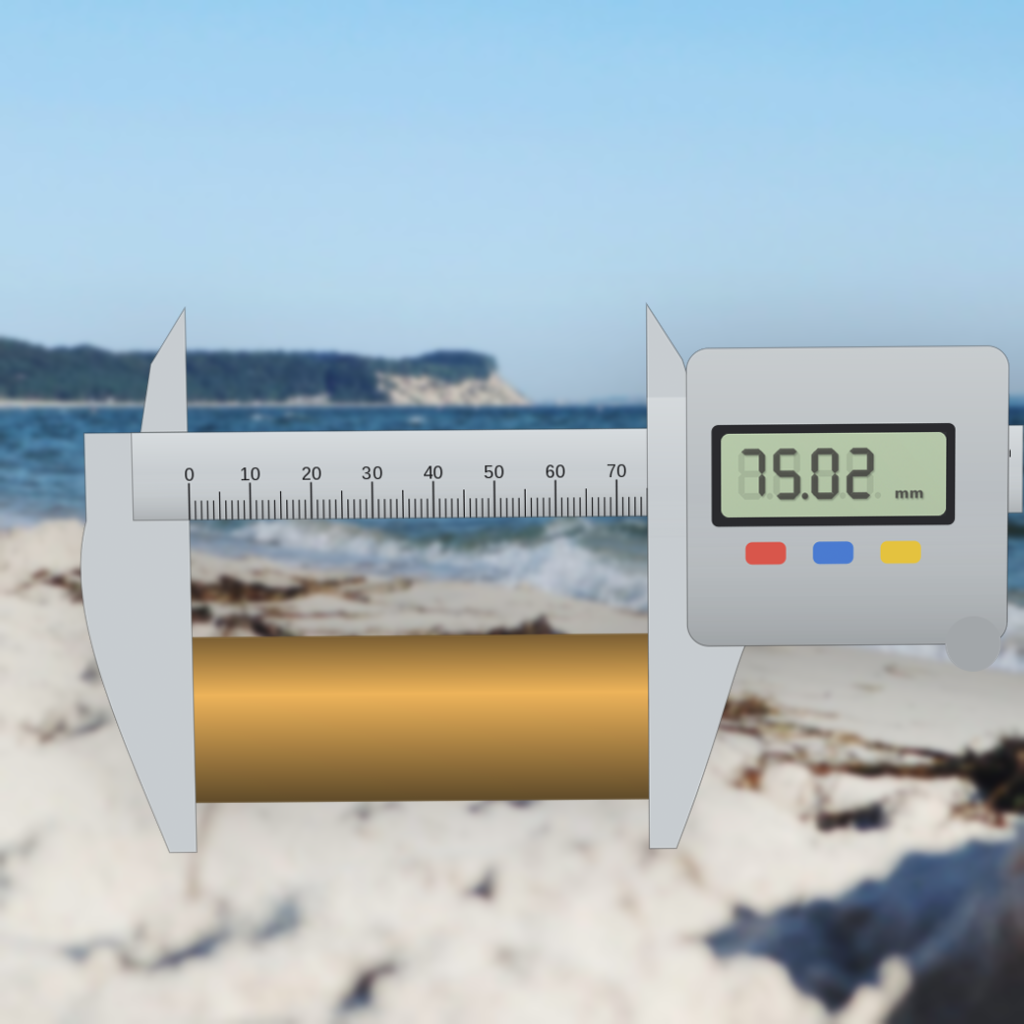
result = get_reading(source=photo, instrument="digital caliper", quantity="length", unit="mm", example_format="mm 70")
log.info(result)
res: mm 75.02
